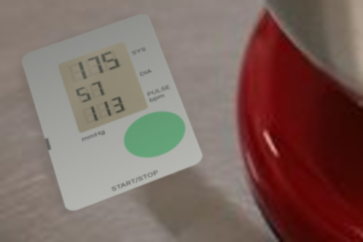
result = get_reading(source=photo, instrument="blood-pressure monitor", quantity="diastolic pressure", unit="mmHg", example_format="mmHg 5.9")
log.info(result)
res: mmHg 57
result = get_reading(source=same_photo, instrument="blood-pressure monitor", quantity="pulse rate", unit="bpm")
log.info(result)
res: bpm 113
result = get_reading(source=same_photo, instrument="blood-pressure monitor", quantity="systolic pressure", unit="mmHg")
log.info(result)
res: mmHg 175
